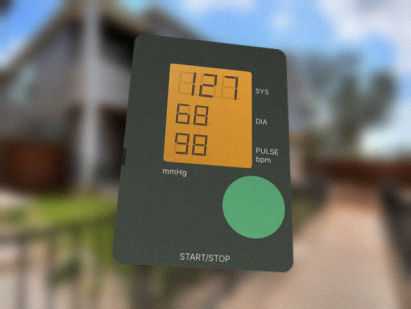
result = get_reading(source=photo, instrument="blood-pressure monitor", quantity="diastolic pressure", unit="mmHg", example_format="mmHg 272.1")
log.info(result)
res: mmHg 68
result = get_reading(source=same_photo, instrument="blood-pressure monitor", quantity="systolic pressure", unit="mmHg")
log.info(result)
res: mmHg 127
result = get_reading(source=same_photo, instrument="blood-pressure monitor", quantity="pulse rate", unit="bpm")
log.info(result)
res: bpm 98
